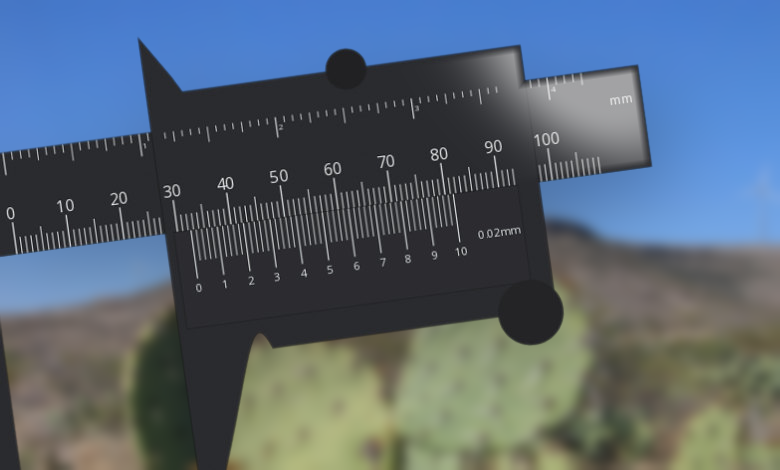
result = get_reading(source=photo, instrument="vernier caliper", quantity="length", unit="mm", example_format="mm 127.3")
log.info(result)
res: mm 32.5
